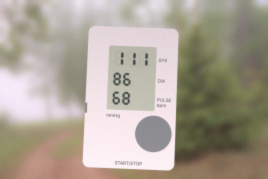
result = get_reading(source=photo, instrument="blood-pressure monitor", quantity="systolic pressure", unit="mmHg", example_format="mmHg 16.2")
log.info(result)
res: mmHg 111
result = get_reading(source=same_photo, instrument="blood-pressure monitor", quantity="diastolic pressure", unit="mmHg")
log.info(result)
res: mmHg 86
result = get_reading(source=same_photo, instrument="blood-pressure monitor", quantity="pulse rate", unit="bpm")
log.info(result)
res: bpm 68
